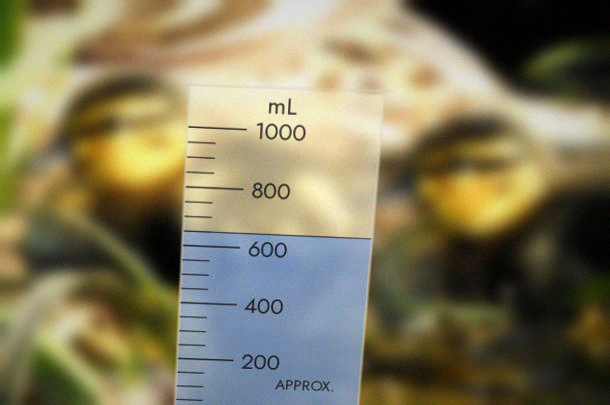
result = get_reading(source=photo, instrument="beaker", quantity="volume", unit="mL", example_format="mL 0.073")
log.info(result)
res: mL 650
